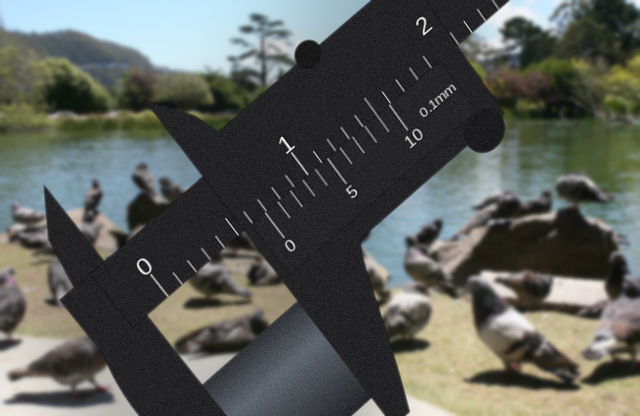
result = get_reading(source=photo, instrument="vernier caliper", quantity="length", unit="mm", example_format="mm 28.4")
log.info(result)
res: mm 6.9
